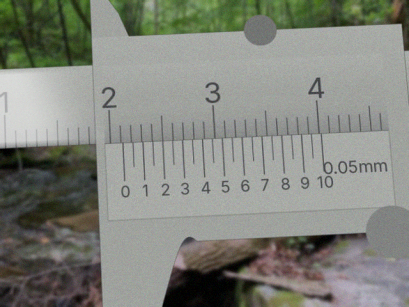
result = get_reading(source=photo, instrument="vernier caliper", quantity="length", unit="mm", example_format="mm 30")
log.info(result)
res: mm 21.2
